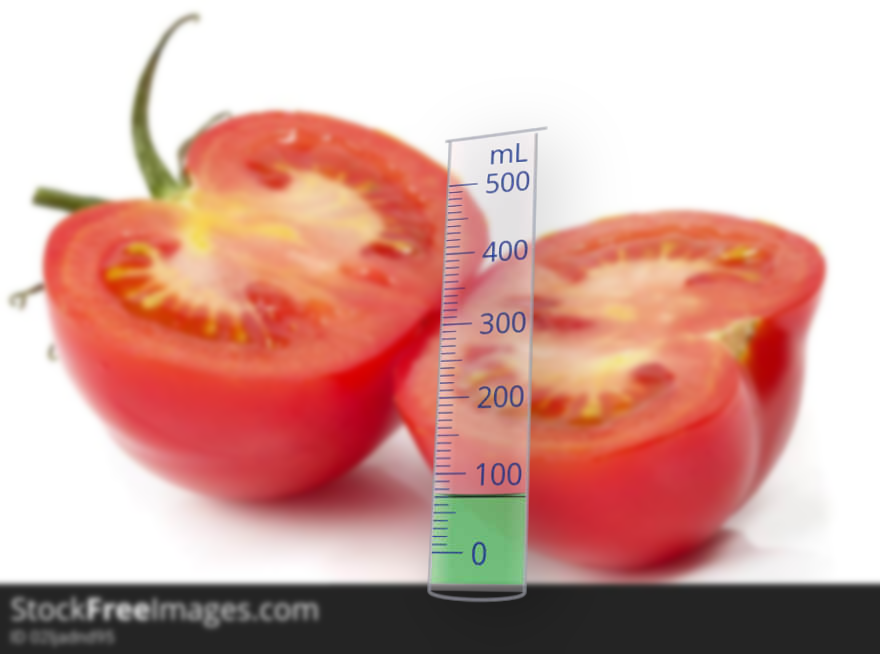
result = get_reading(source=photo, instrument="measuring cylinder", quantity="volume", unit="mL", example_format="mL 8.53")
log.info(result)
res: mL 70
